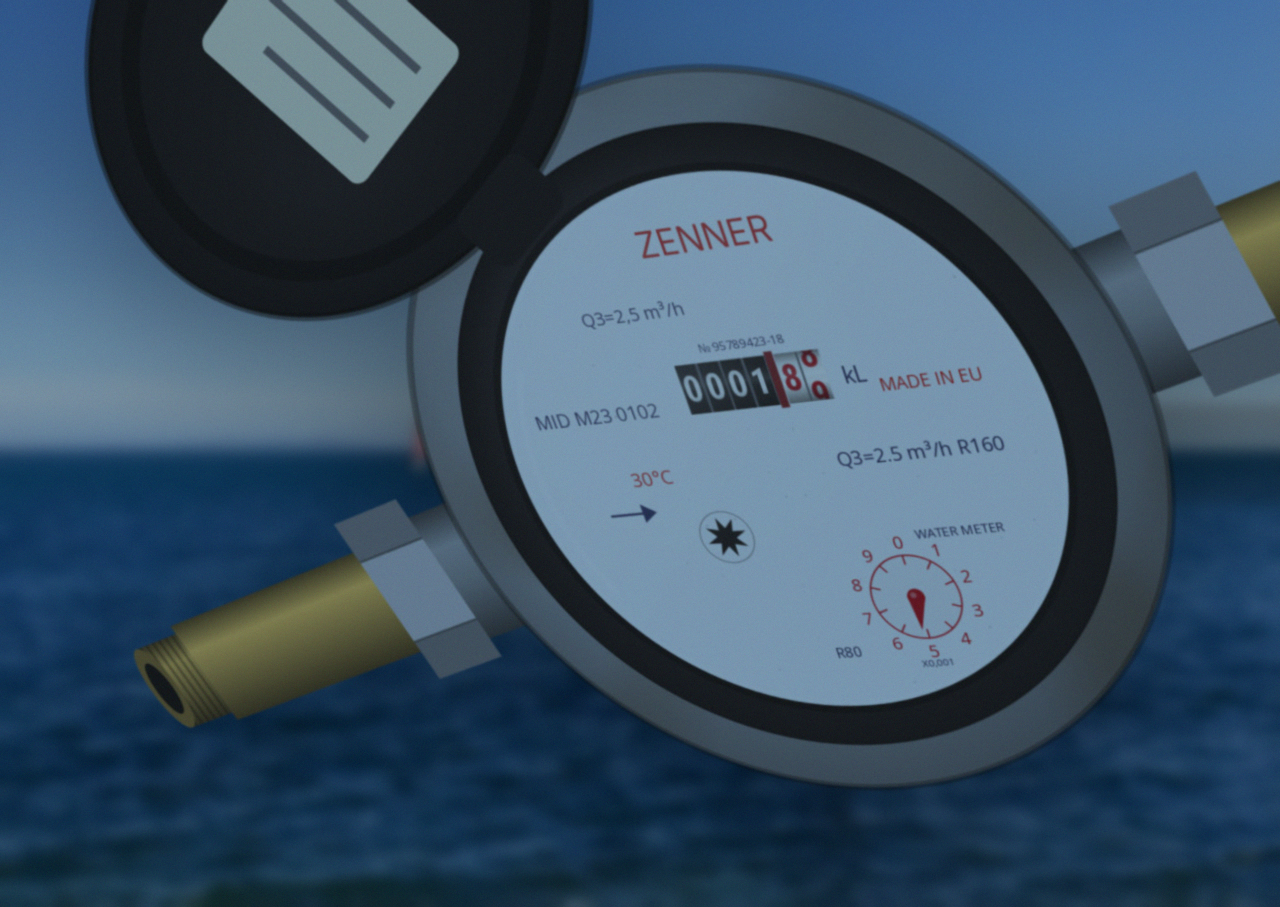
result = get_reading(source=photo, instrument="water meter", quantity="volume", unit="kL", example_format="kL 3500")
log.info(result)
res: kL 1.885
